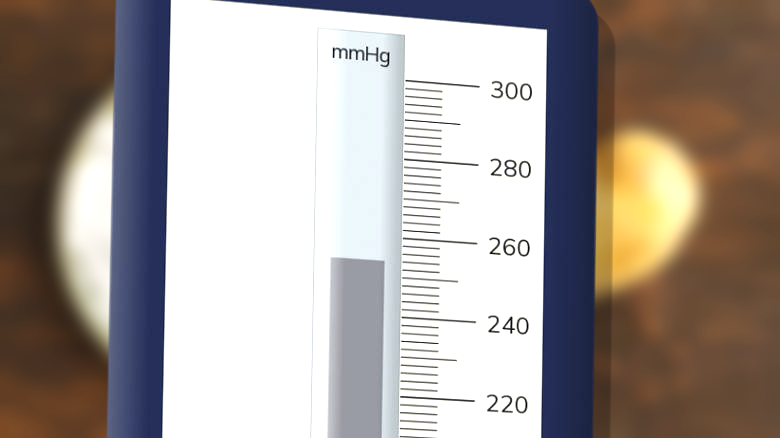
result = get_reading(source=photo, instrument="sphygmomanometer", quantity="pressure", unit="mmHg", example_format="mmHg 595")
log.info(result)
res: mmHg 254
